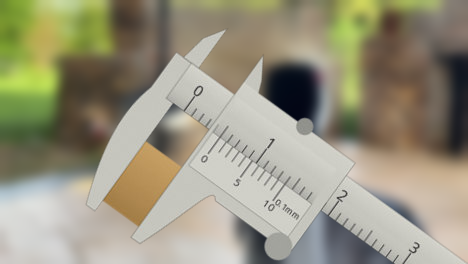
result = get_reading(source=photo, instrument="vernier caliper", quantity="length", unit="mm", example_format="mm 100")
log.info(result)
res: mm 5.0
